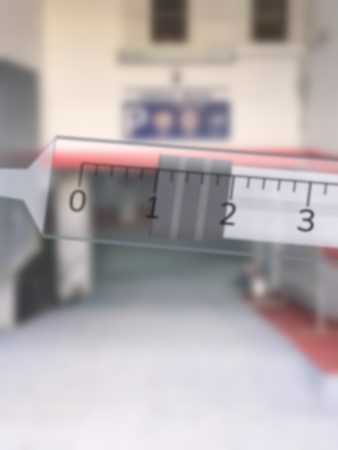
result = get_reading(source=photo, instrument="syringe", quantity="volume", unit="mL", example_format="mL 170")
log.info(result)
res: mL 1
